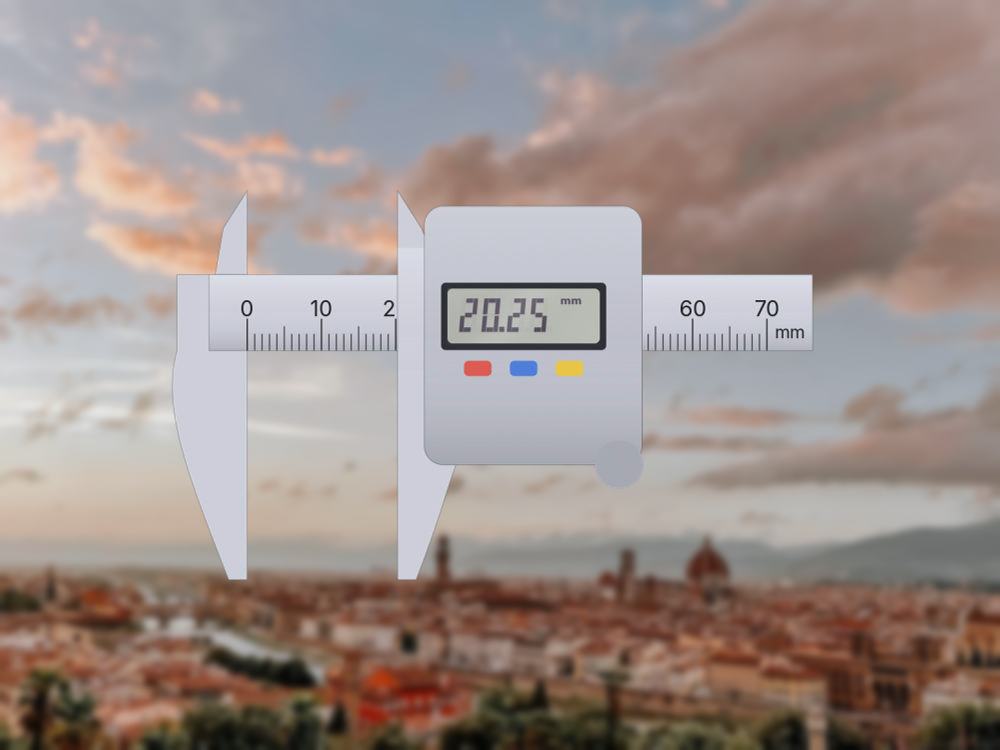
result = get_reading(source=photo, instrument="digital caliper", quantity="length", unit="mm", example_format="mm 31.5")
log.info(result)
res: mm 20.25
